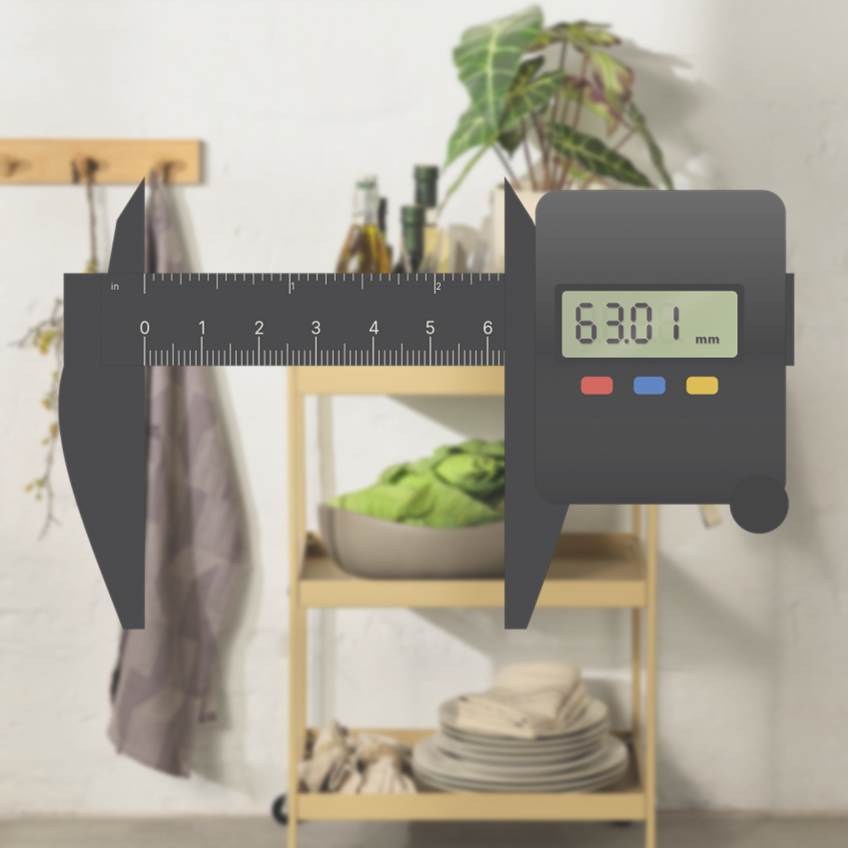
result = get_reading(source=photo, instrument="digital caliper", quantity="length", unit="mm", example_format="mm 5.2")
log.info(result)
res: mm 63.01
